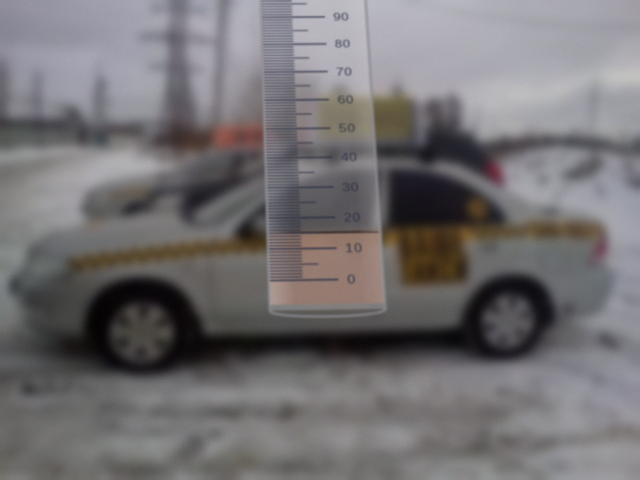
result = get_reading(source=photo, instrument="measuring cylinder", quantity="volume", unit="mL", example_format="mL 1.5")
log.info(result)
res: mL 15
